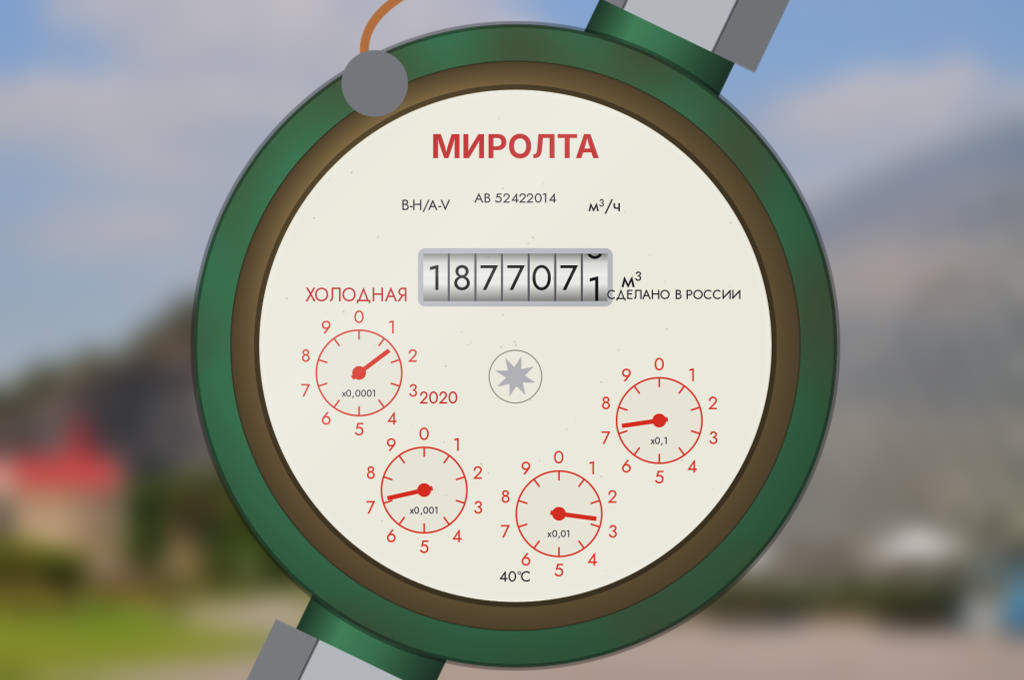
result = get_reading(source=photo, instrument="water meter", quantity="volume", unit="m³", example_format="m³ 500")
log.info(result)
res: m³ 1877070.7271
